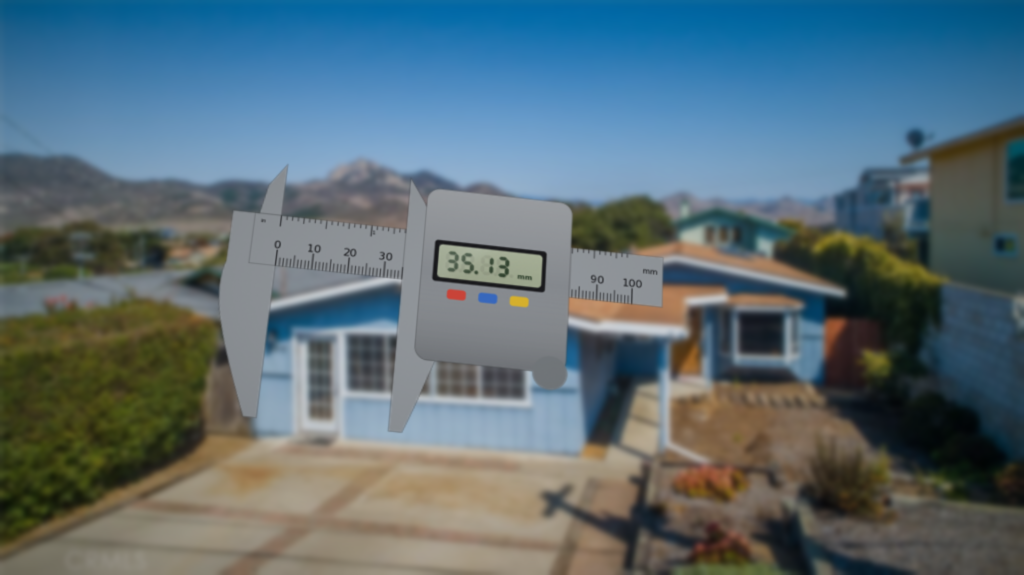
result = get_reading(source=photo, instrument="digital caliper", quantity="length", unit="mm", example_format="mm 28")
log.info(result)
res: mm 35.13
